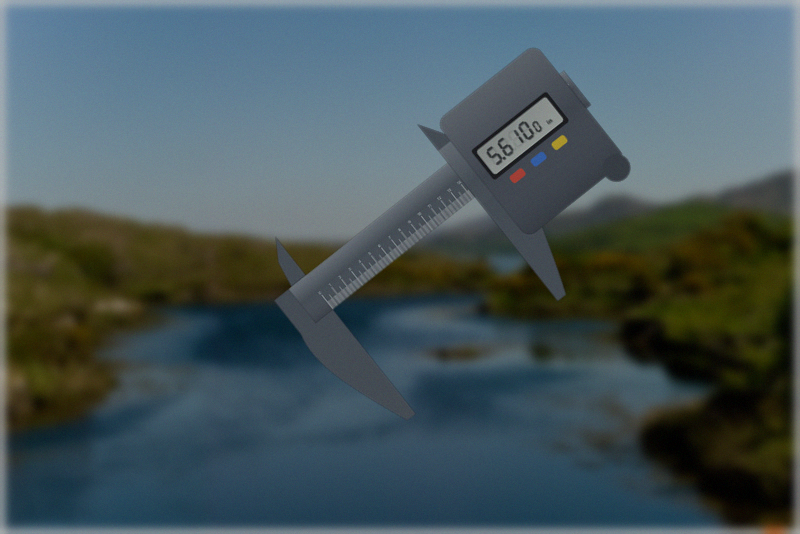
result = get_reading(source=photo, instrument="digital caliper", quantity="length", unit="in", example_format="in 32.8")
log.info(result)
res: in 5.6100
